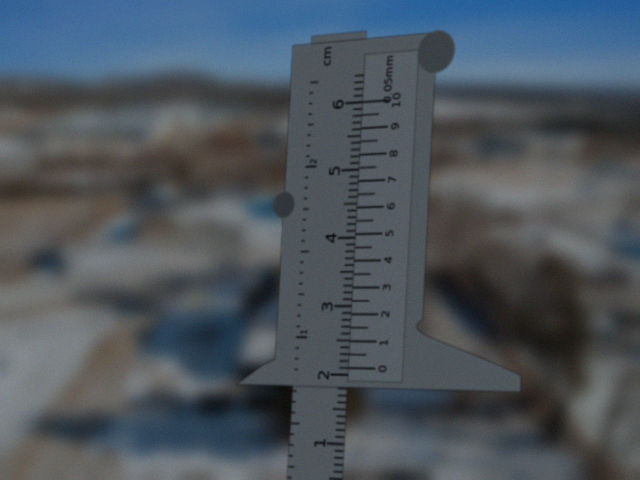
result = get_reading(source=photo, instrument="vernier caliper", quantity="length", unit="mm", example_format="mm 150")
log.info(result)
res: mm 21.0
